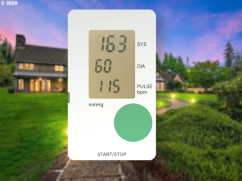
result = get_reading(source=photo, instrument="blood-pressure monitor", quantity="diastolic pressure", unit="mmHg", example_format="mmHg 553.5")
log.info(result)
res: mmHg 60
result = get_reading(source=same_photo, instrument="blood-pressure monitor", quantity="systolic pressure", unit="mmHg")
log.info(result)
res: mmHg 163
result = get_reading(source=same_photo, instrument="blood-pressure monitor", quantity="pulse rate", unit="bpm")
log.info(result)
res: bpm 115
